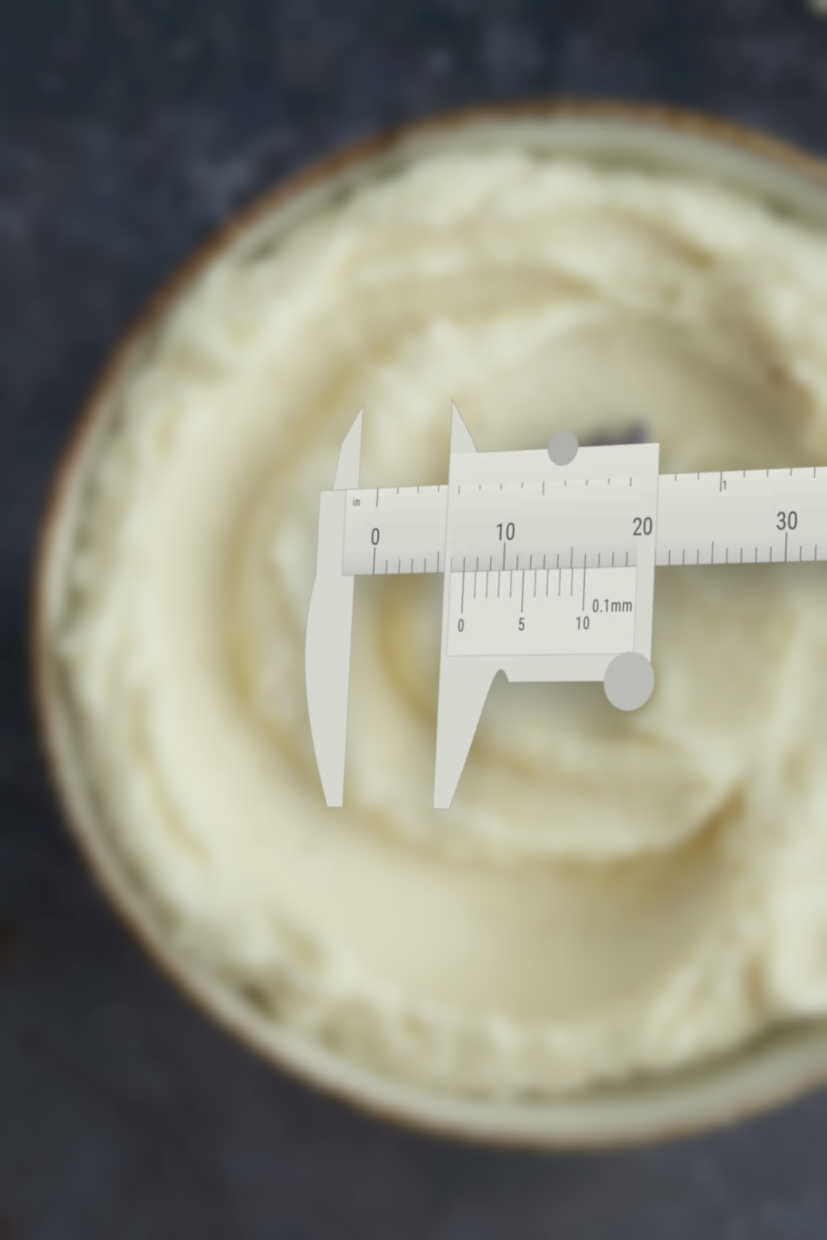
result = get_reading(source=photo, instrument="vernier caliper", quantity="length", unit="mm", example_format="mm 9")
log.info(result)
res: mm 7.0
